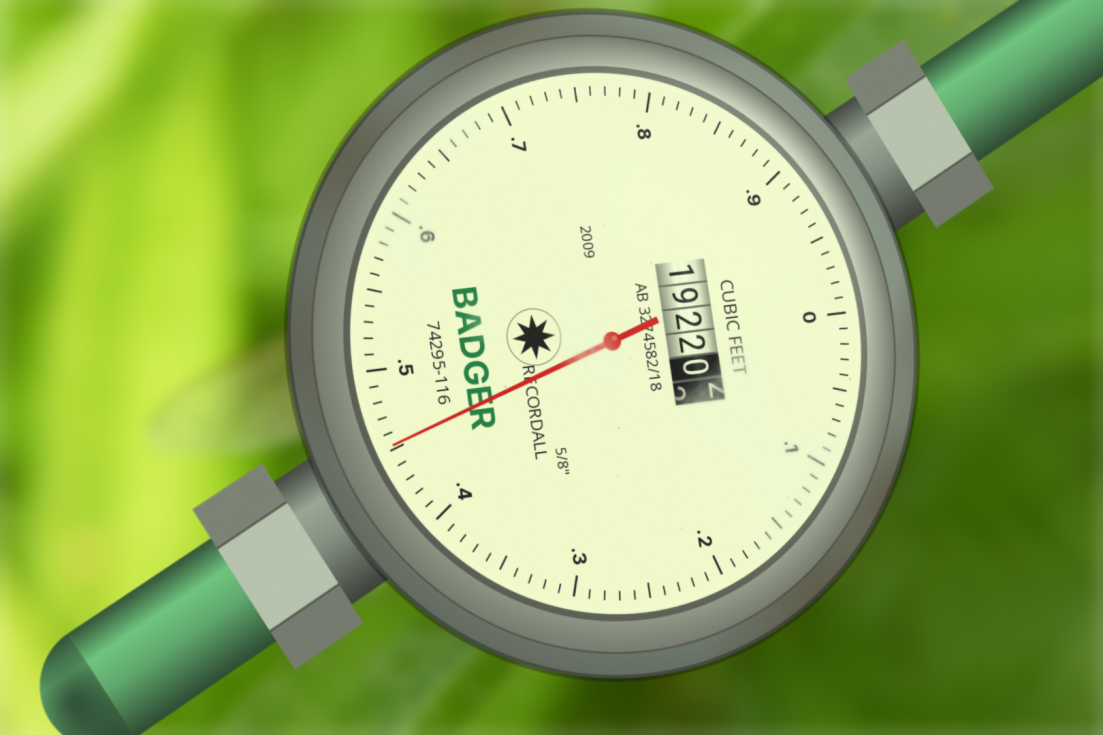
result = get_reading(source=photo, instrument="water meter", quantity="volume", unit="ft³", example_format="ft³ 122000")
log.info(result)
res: ft³ 192202.45
